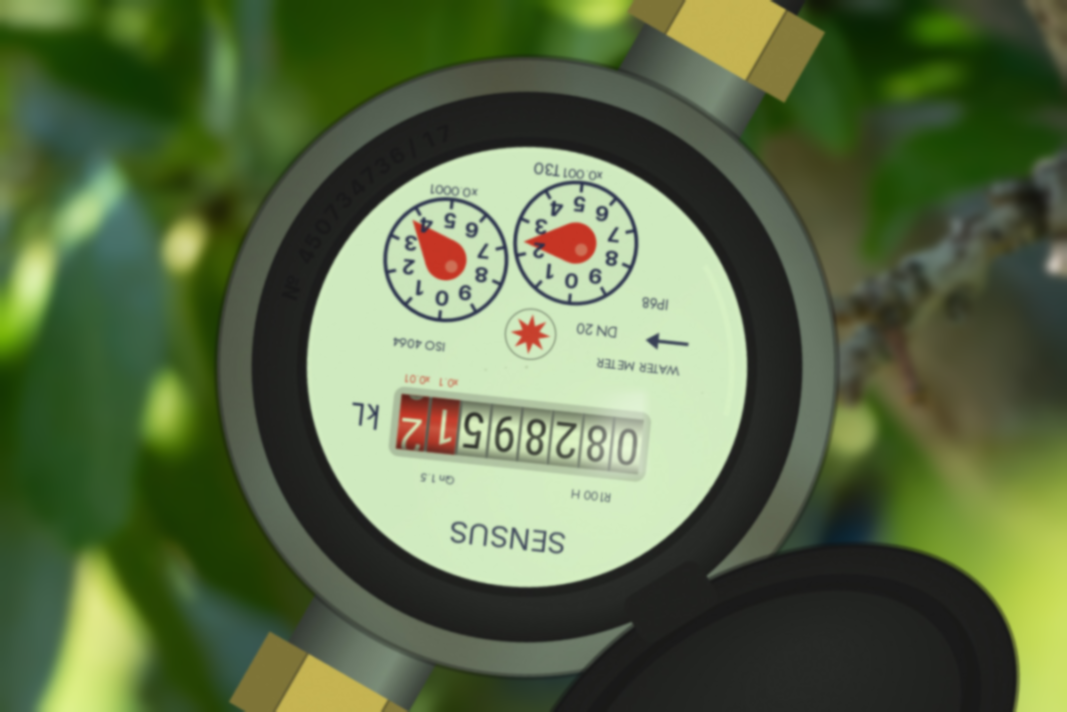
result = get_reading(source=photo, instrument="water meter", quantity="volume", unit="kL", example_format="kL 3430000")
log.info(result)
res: kL 82895.1223
